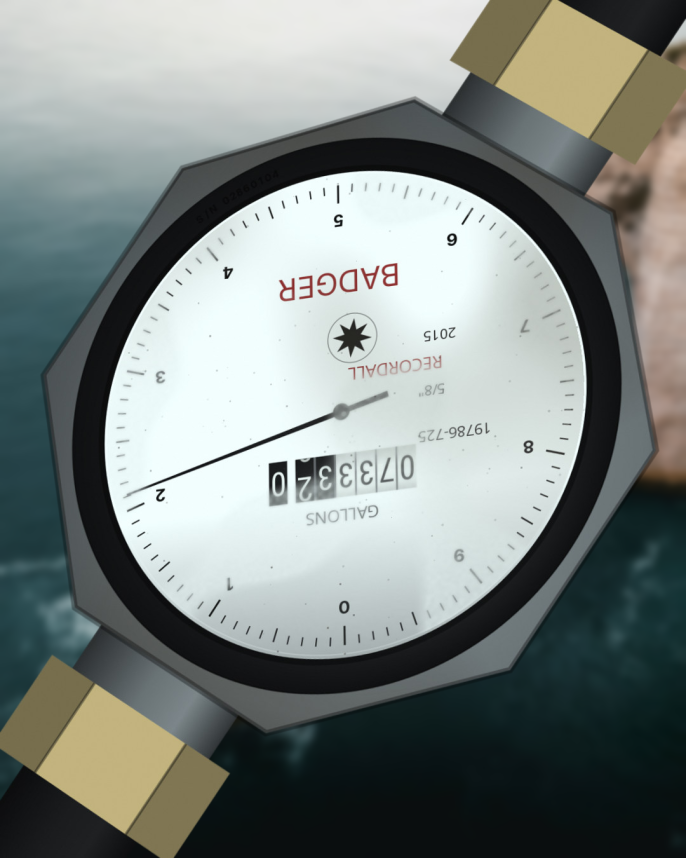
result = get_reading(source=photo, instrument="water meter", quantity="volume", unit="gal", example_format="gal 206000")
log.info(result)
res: gal 733322.1
